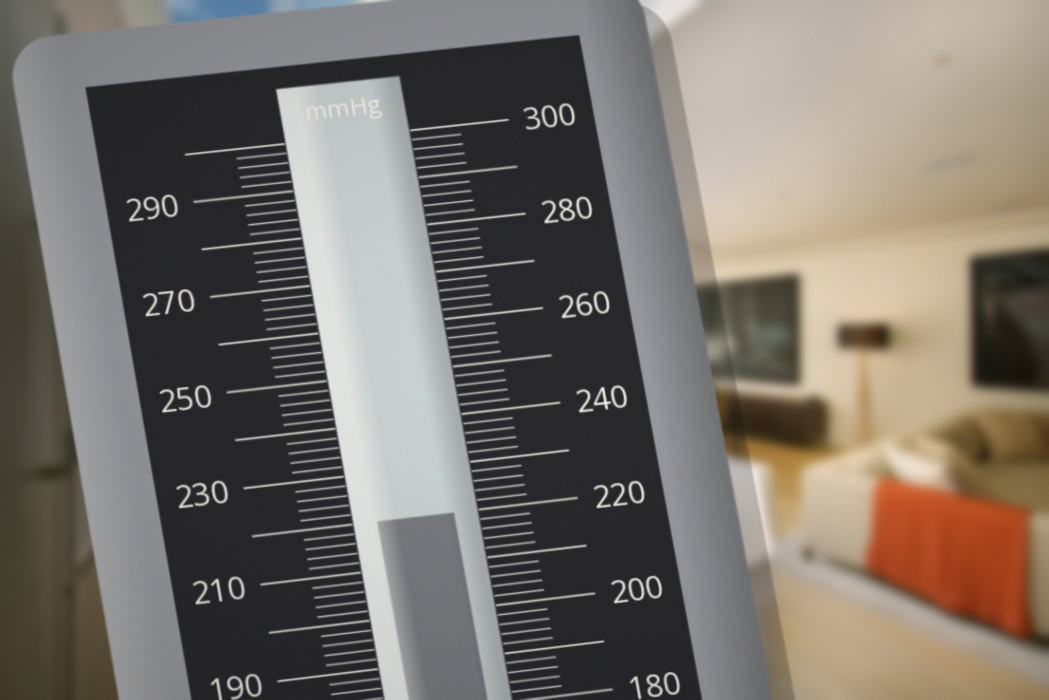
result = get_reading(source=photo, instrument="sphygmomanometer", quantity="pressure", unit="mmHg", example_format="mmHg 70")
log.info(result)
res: mmHg 220
